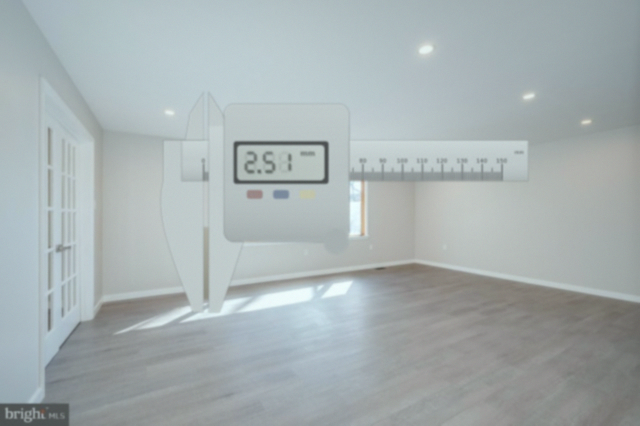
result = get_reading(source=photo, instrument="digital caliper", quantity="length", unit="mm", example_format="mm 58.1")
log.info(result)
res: mm 2.51
